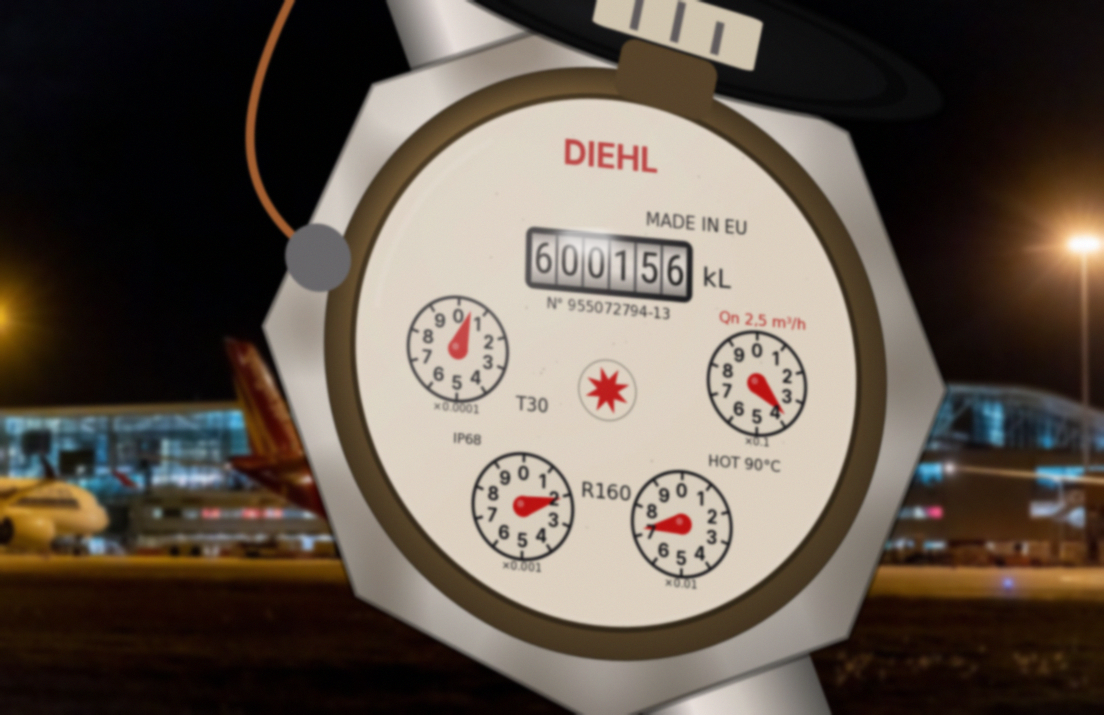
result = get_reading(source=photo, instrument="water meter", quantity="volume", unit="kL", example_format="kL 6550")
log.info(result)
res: kL 600156.3720
